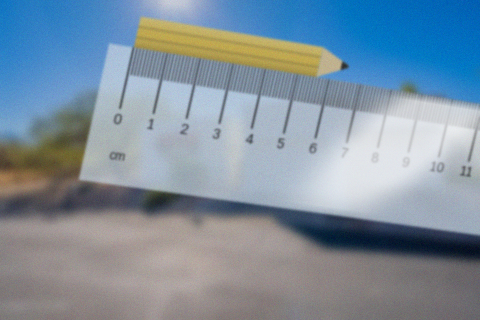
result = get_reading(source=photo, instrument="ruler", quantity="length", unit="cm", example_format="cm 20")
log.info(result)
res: cm 6.5
